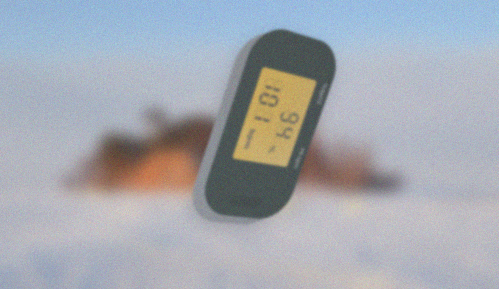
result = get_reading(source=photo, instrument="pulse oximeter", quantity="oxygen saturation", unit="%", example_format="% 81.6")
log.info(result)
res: % 94
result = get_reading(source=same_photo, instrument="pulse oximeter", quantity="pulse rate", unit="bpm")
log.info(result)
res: bpm 101
